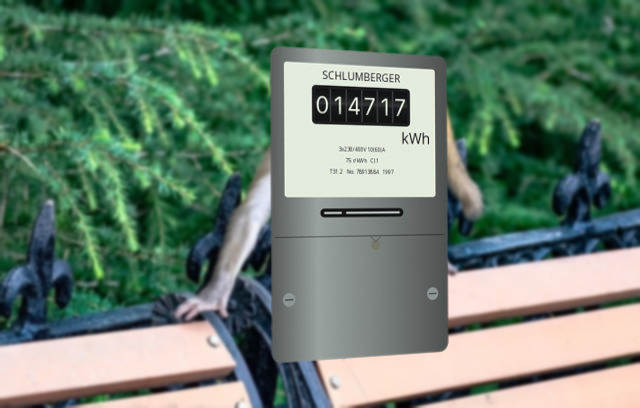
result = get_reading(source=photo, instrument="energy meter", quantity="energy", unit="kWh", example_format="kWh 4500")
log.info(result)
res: kWh 14717
